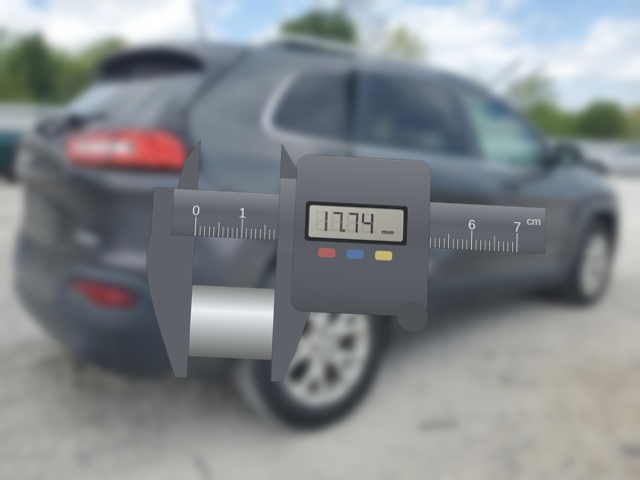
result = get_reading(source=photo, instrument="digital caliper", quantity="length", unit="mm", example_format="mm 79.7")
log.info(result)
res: mm 17.74
